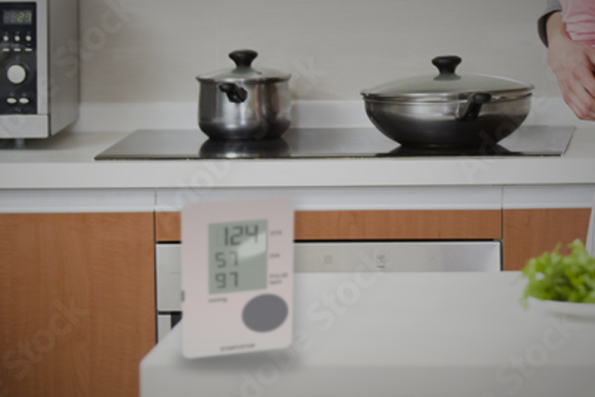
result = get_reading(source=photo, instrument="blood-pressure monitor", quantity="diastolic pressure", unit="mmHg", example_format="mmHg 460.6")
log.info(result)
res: mmHg 57
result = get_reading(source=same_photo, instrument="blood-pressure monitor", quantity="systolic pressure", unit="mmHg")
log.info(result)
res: mmHg 124
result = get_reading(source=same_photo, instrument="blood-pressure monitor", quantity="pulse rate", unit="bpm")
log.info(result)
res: bpm 97
